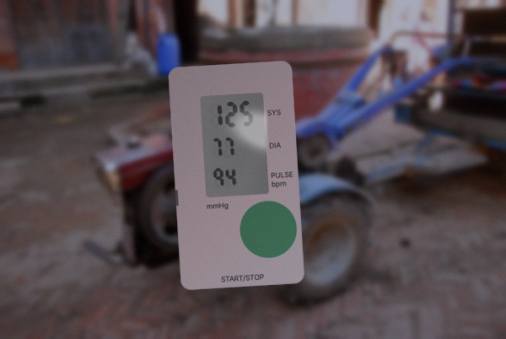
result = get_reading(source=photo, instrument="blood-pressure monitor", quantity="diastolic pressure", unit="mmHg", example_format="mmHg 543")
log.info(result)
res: mmHg 77
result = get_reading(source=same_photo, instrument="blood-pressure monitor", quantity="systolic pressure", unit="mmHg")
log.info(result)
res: mmHg 125
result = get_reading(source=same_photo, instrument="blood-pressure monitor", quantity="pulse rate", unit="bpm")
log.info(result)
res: bpm 94
